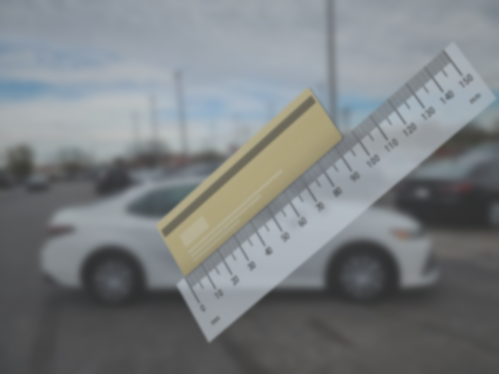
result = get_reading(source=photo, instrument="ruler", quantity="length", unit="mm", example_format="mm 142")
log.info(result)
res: mm 95
